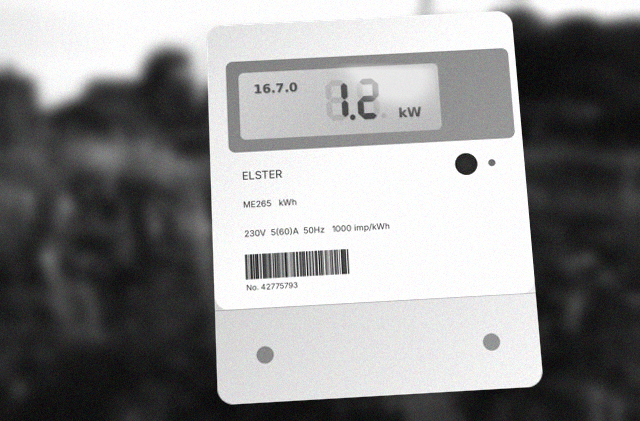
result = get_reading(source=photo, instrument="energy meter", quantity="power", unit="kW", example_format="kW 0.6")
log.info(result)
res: kW 1.2
